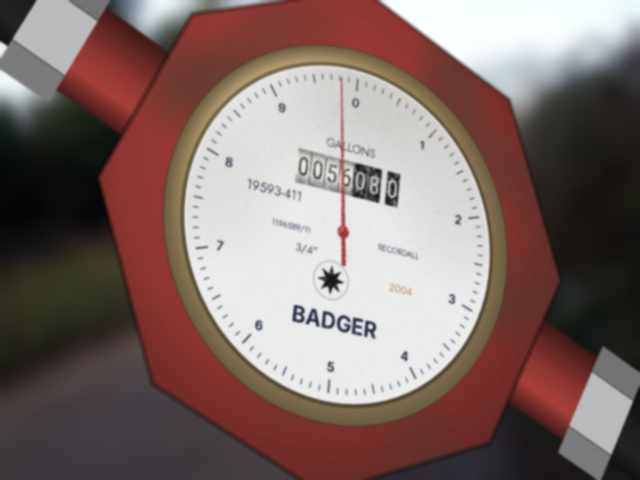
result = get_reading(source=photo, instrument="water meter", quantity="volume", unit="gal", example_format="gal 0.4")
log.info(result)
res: gal 56079.8
